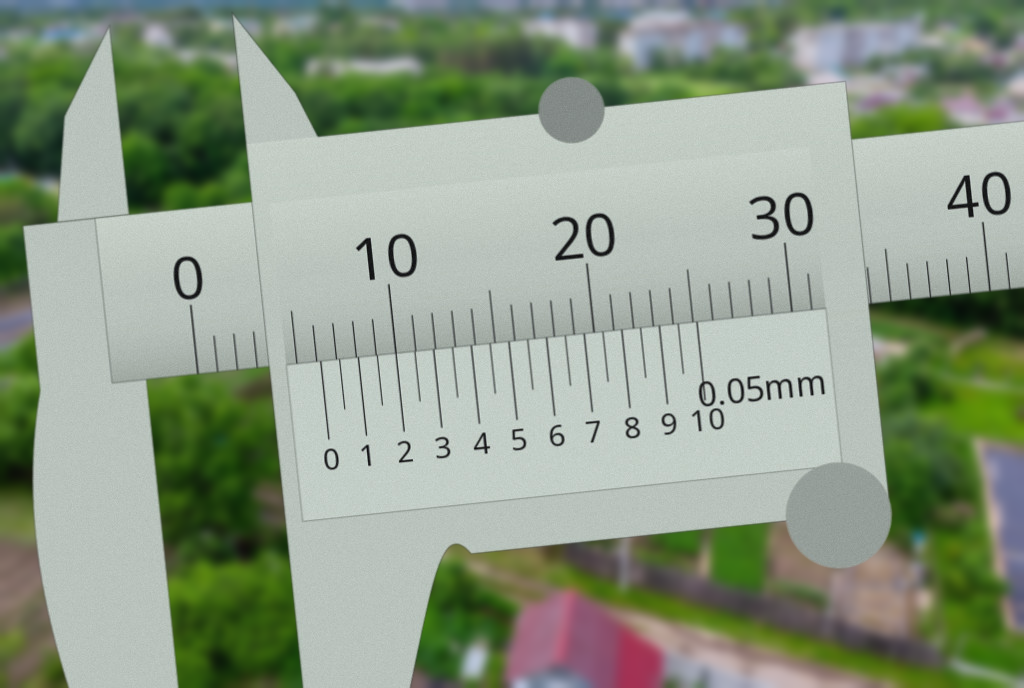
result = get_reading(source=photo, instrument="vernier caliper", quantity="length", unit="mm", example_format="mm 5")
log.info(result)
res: mm 6.2
